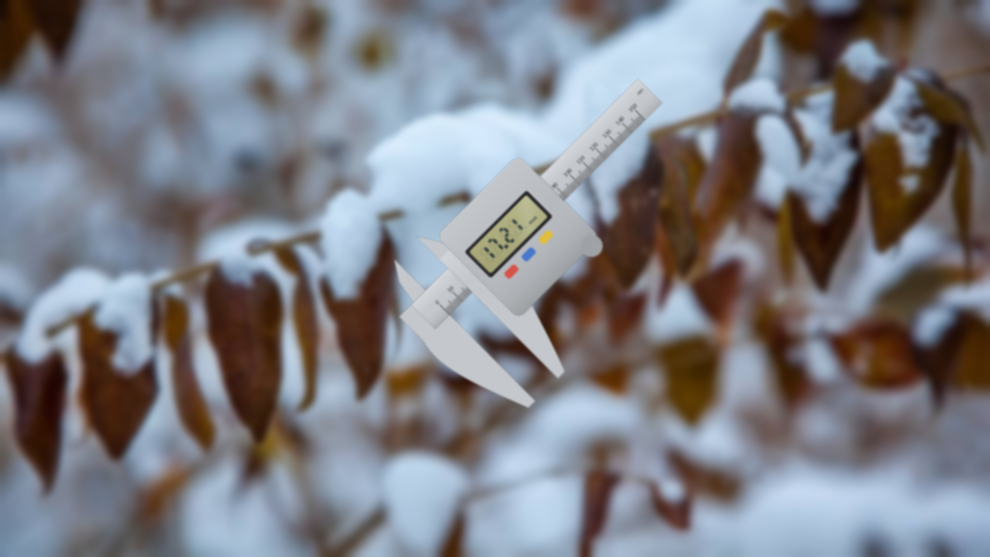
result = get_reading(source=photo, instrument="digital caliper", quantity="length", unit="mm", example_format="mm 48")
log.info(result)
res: mm 17.21
